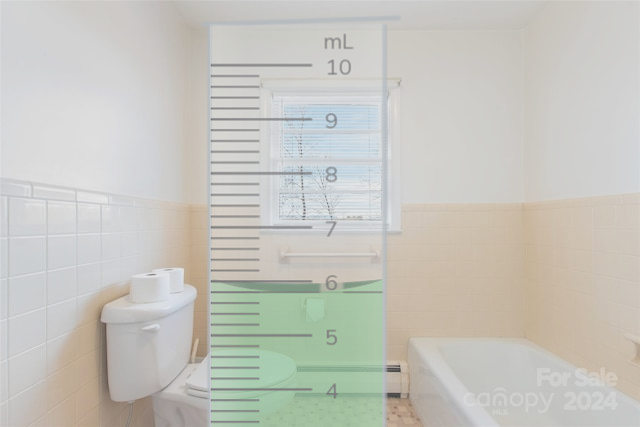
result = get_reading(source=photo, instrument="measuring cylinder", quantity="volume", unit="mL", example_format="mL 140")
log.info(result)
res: mL 5.8
